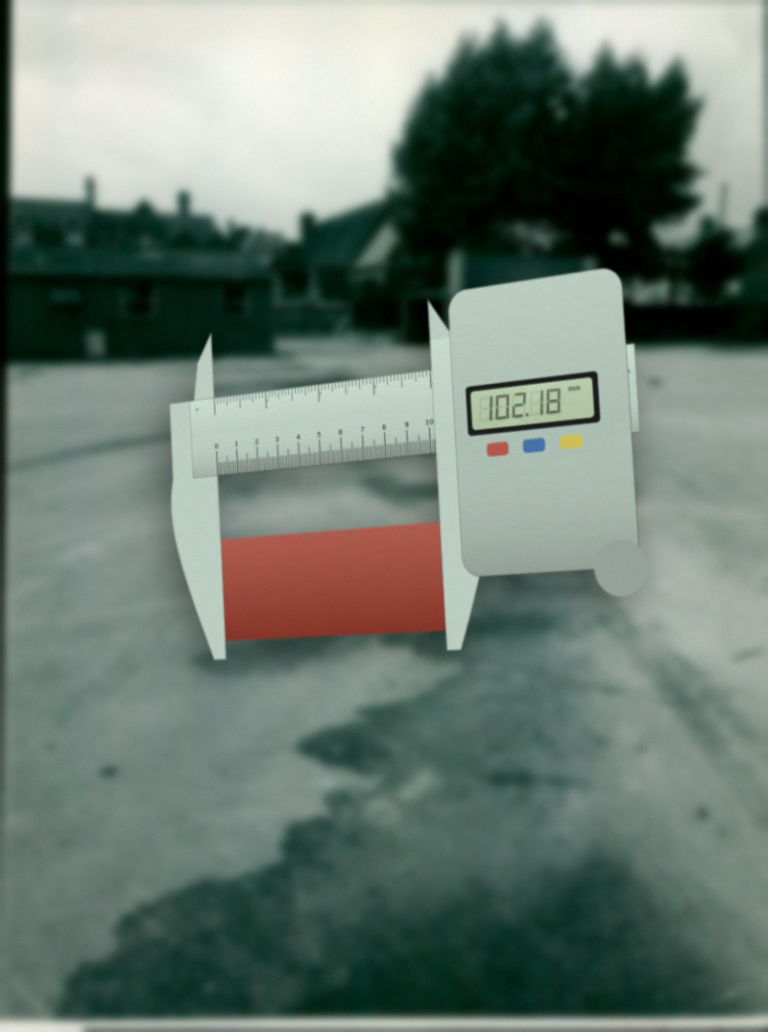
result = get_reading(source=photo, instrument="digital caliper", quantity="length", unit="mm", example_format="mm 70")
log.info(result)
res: mm 102.18
